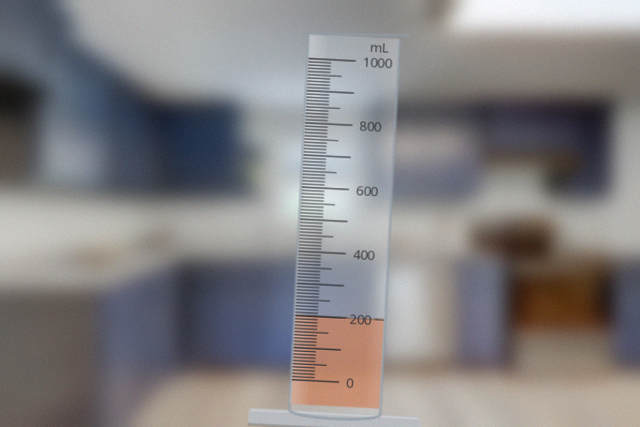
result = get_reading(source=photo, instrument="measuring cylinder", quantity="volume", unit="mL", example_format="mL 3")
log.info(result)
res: mL 200
